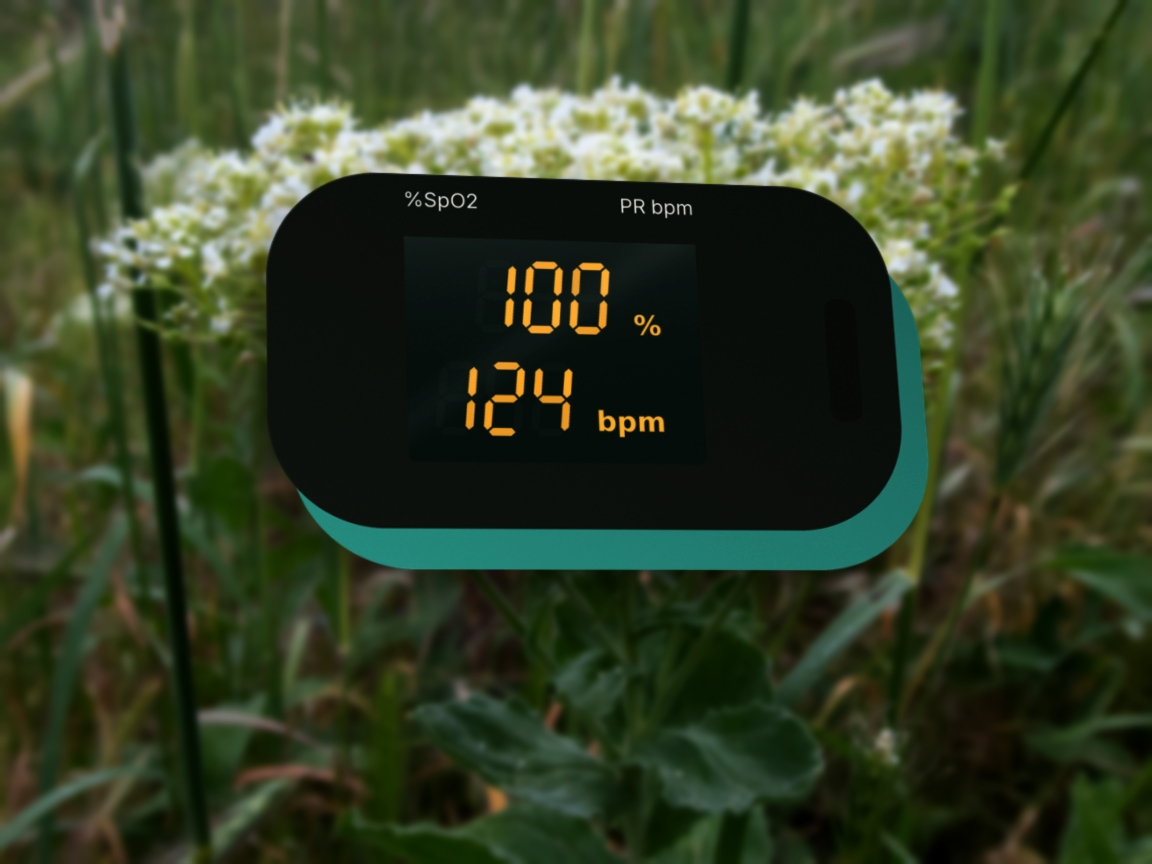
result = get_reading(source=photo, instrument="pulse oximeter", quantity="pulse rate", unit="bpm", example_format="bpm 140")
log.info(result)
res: bpm 124
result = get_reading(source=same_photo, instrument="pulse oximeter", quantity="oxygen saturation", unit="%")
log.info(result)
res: % 100
